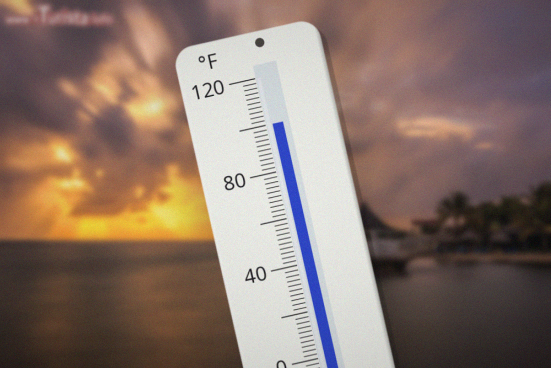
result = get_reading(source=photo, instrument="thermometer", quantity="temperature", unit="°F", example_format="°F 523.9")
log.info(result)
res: °F 100
